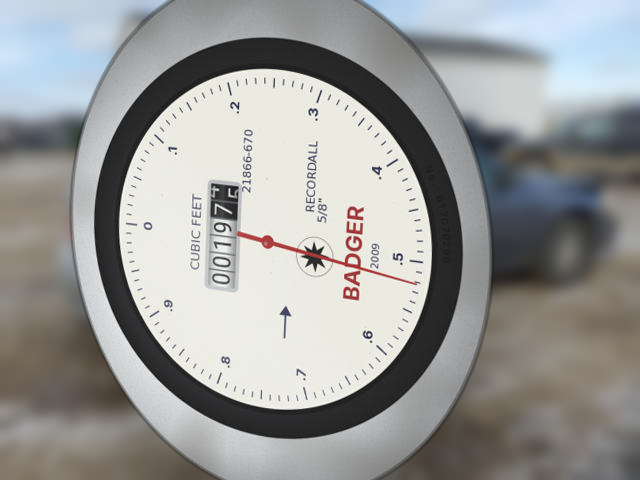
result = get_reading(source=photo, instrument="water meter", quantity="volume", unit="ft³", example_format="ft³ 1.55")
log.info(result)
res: ft³ 1974.52
